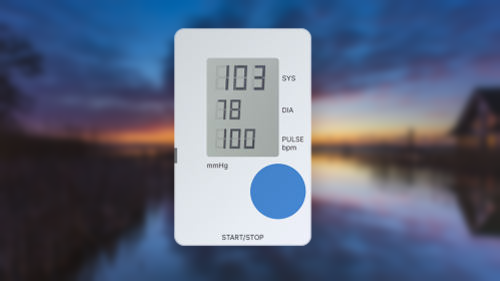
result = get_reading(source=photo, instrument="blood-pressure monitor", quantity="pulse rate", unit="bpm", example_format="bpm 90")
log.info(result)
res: bpm 100
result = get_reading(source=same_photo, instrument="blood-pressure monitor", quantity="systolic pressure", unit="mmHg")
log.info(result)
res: mmHg 103
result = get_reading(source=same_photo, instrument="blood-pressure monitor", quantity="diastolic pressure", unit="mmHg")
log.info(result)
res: mmHg 78
